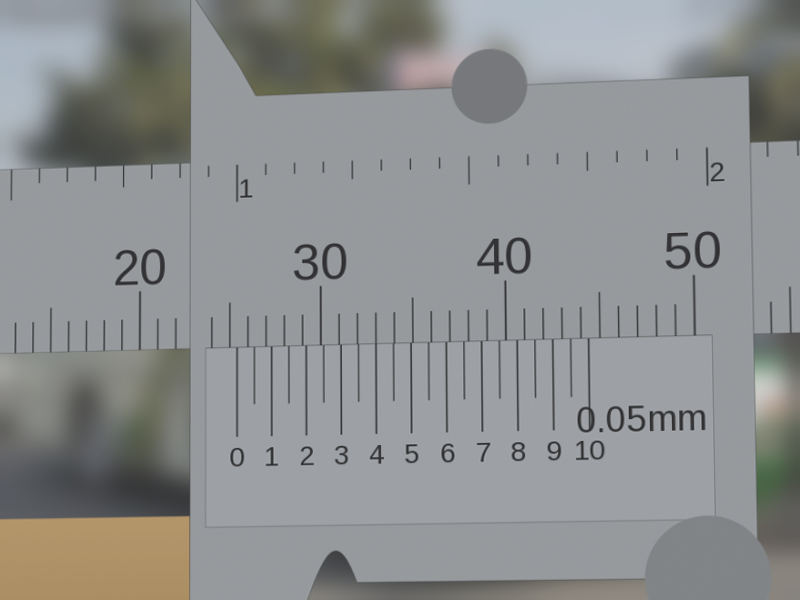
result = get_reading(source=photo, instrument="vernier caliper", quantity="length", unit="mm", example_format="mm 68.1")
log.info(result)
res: mm 25.4
